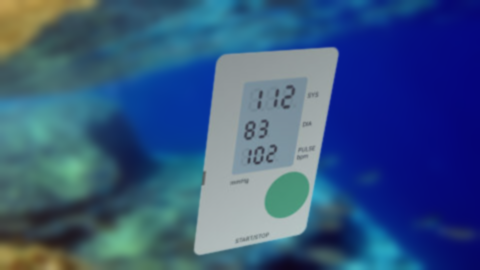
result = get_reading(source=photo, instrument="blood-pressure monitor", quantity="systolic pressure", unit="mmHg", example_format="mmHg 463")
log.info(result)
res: mmHg 112
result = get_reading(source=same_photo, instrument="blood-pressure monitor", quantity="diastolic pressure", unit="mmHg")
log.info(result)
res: mmHg 83
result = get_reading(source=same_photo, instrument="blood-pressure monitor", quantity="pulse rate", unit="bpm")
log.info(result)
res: bpm 102
